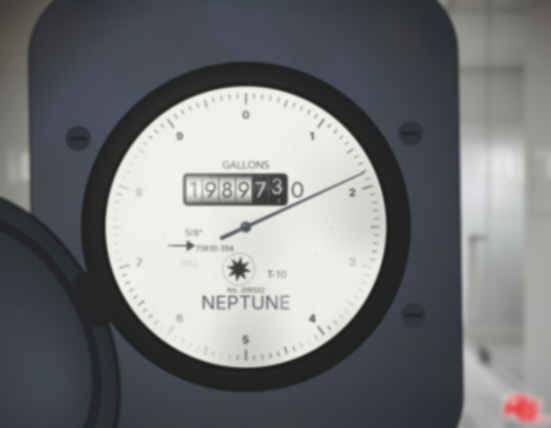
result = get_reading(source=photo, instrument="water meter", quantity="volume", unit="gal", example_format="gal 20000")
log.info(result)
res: gal 1989731.8
